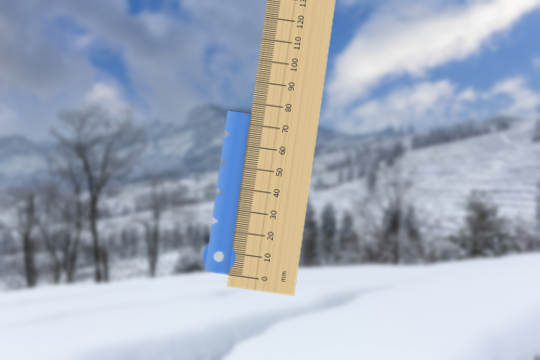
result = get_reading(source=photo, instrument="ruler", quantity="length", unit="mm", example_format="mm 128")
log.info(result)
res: mm 75
